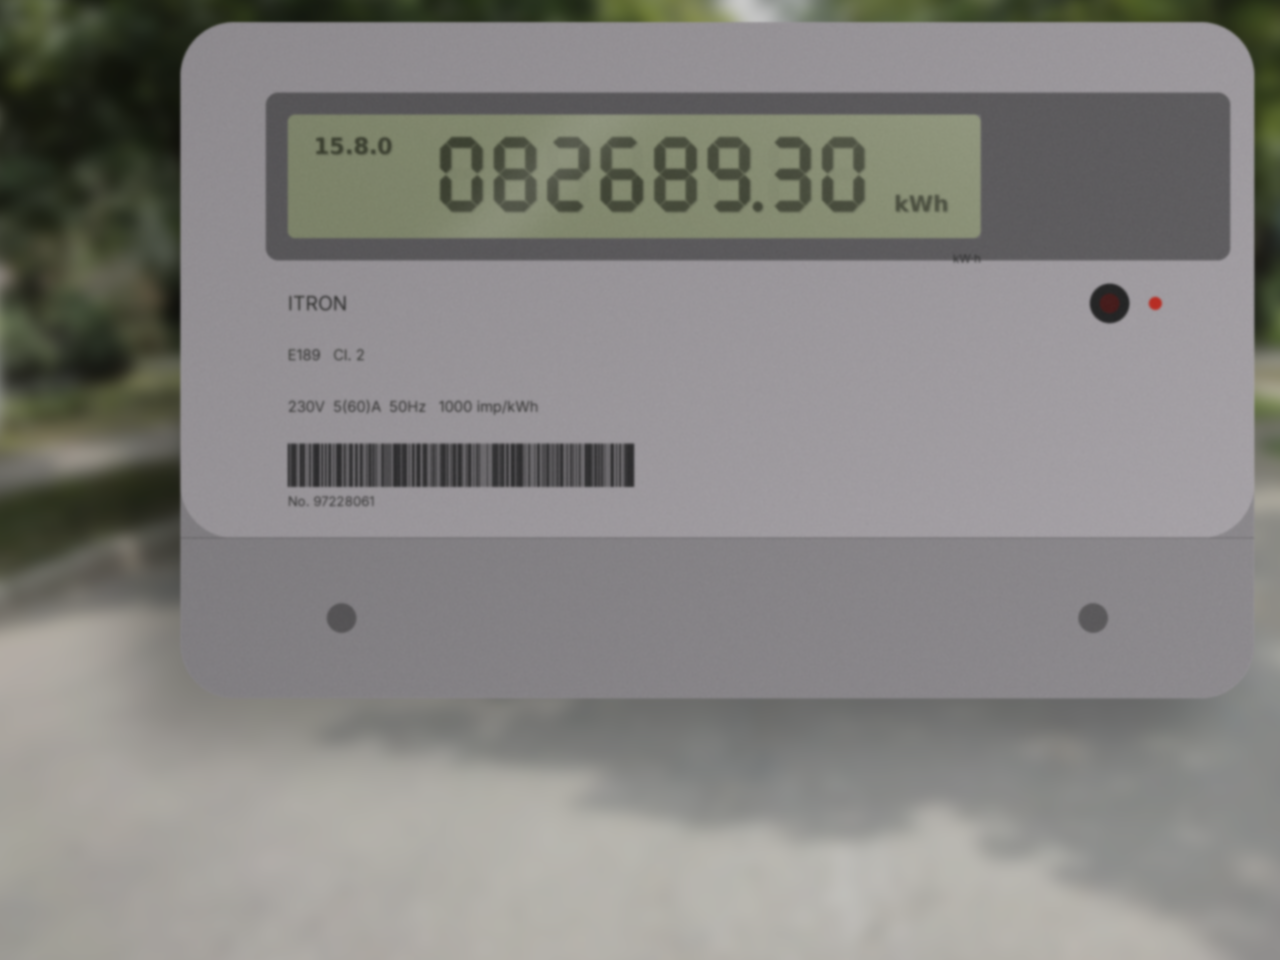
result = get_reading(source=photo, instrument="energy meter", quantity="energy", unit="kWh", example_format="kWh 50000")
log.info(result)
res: kWh 82689.30
